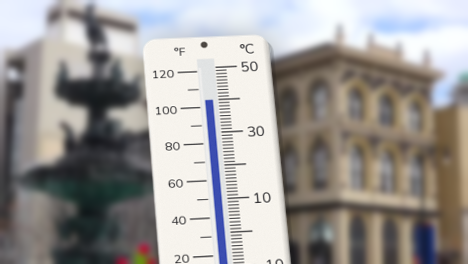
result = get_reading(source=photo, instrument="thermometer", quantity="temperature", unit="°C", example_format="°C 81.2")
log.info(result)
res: °C 40
